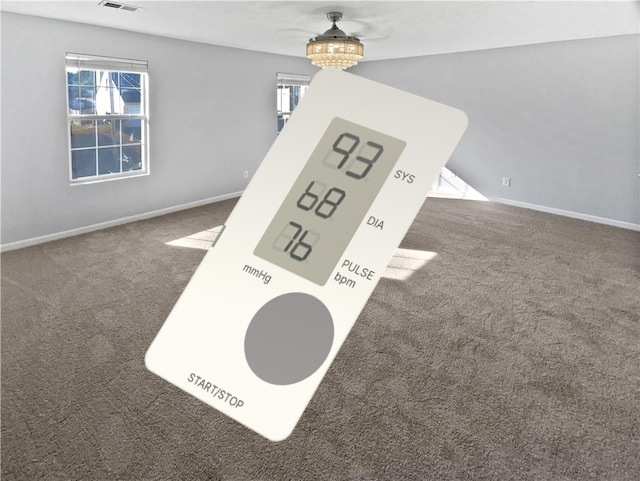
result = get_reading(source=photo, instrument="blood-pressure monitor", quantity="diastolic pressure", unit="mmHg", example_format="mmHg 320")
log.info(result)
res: mmHg 68
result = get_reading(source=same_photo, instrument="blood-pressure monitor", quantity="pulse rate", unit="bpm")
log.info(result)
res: bpm 76
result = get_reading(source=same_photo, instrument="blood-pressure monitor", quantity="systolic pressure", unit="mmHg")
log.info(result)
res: mmHg 93
